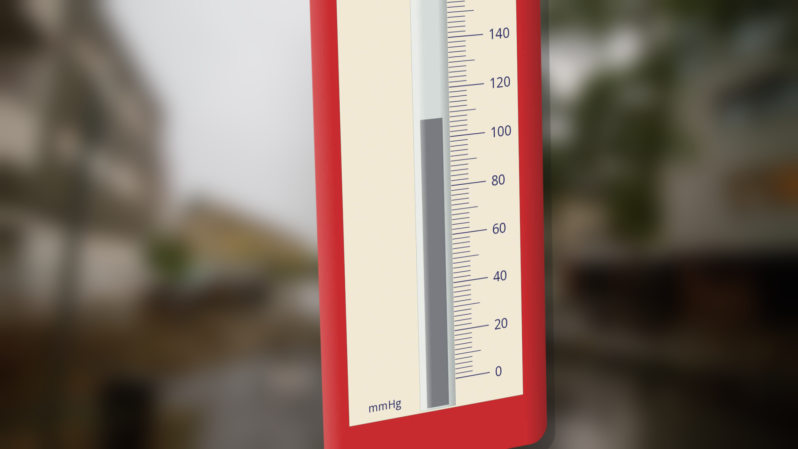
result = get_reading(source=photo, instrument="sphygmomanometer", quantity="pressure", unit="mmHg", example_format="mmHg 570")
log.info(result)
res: mmHg 108
